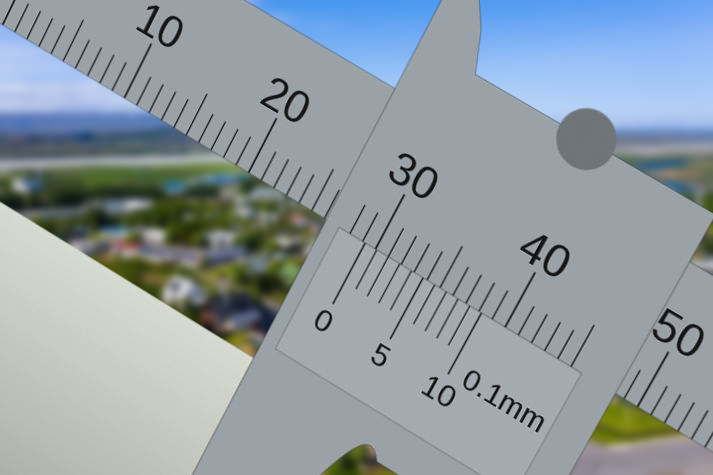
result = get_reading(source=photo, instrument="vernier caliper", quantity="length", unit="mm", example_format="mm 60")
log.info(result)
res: mm 29.2
